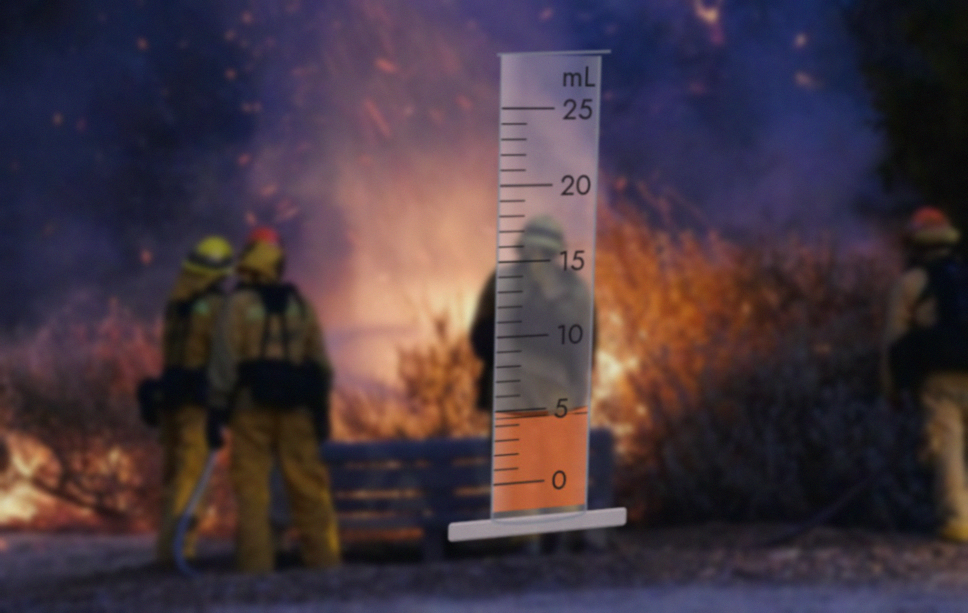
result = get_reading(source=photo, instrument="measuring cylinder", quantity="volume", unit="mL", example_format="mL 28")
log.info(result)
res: mL 4.5
